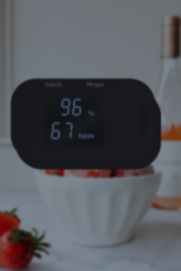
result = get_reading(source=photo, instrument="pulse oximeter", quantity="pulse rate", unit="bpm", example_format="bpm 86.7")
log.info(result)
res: bpm 67
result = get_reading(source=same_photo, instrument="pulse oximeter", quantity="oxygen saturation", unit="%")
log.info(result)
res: % 96
